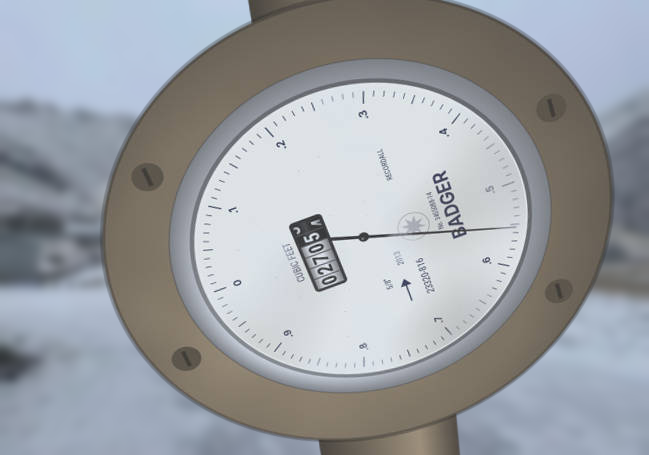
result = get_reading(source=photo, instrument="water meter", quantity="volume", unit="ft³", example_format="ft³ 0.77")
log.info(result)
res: ft³ 27053.55
